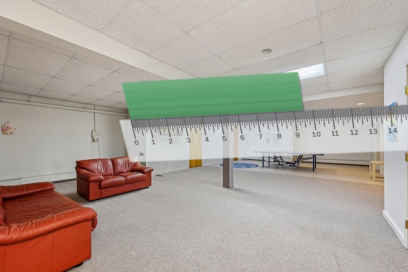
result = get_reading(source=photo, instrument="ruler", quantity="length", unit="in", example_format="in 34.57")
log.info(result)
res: in 9.5
